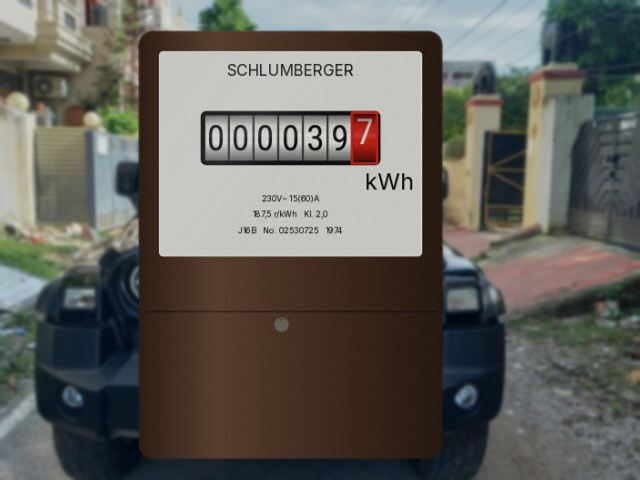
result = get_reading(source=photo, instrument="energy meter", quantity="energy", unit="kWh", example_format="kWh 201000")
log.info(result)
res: kWh 39.7
